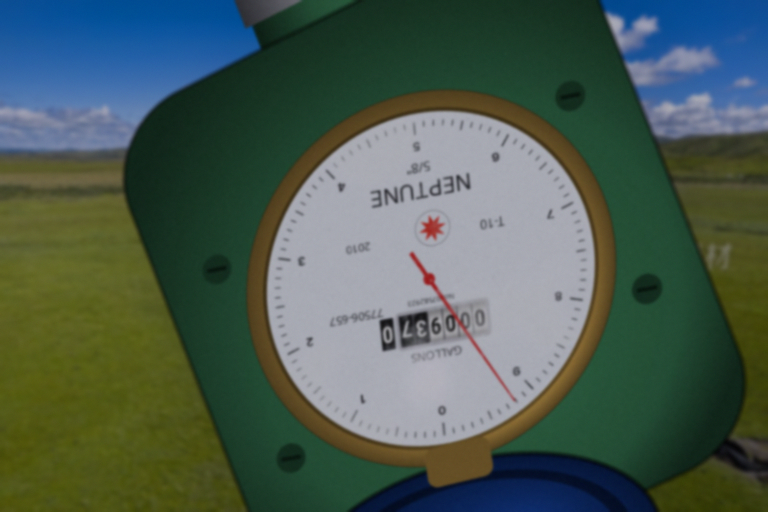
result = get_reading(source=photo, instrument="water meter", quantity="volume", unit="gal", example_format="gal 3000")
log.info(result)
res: gal 9369.2
